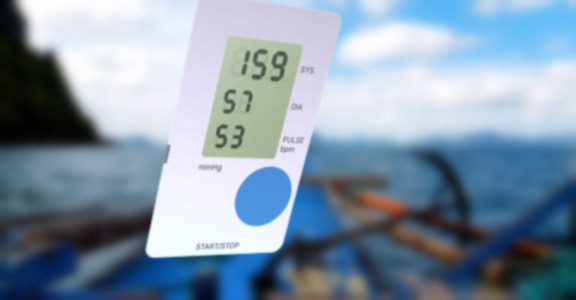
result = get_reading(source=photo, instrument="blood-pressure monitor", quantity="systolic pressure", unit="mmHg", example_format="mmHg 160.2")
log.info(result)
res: mmHg 159
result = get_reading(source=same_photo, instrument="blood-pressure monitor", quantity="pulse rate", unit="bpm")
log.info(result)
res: bpm 53
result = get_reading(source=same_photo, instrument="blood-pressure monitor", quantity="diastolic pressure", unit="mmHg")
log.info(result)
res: mmHg 57
